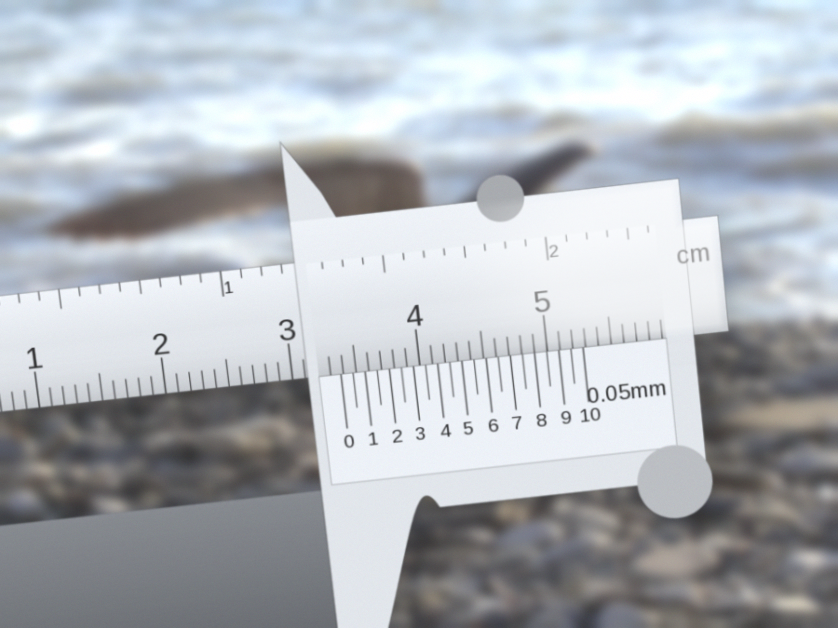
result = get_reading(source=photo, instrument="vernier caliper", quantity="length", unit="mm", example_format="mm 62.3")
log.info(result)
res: mm 33.8
